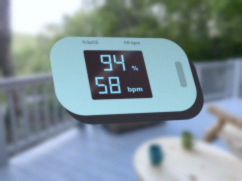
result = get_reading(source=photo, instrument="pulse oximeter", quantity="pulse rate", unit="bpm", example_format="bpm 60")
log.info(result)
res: bpm 58
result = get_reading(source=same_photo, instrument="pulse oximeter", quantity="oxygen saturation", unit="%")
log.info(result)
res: % 94
